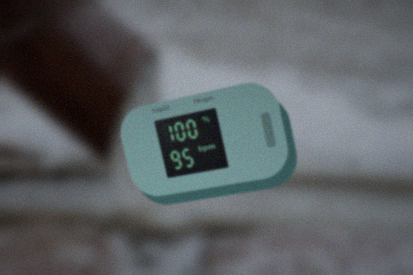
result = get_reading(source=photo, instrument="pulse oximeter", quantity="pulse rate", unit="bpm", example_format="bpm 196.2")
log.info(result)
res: bpm 95
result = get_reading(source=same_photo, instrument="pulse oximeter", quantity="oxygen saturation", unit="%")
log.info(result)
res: % 100
